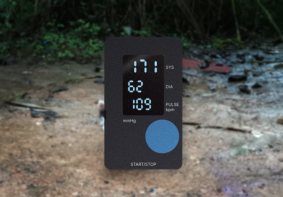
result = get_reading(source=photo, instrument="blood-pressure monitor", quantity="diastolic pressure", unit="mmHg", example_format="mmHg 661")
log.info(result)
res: mmHg 62
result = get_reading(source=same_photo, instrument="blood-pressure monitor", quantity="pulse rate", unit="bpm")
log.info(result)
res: bpm 109
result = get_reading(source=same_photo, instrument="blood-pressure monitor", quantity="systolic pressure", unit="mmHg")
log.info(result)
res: mmHg 171
